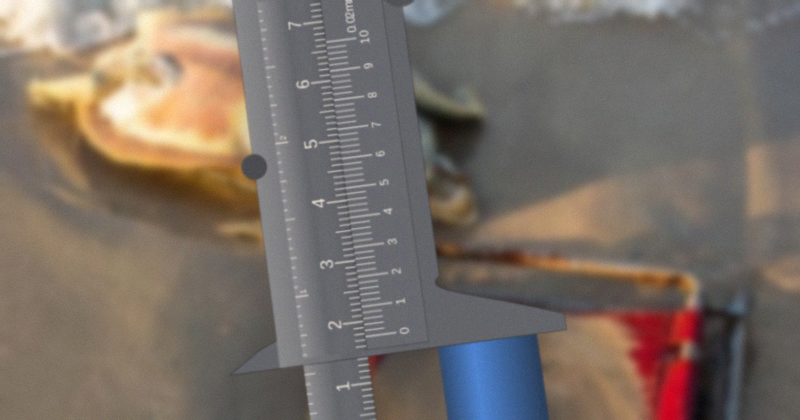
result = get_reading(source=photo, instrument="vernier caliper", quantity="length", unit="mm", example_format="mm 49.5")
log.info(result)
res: mm 17.5
